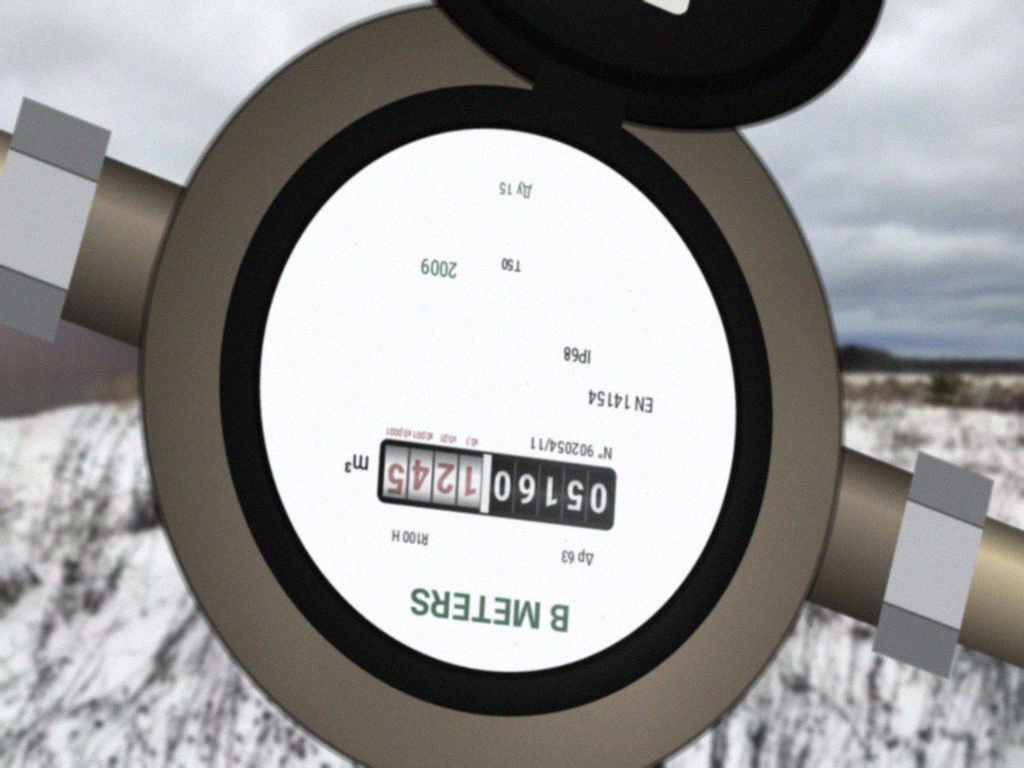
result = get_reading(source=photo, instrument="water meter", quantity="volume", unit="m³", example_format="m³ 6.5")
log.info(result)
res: m³ 5160.1245
